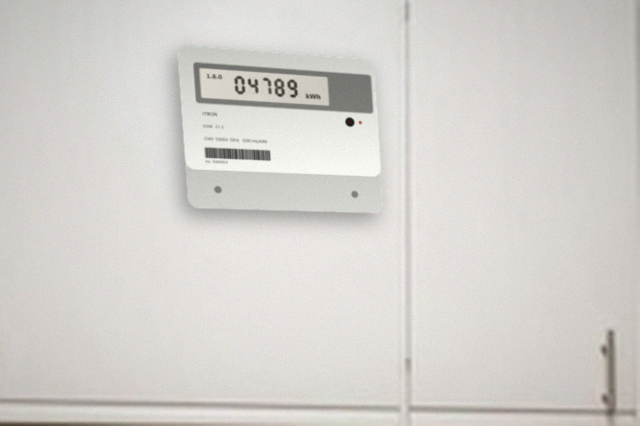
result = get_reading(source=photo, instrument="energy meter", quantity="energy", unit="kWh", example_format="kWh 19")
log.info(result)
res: kWh 4789
